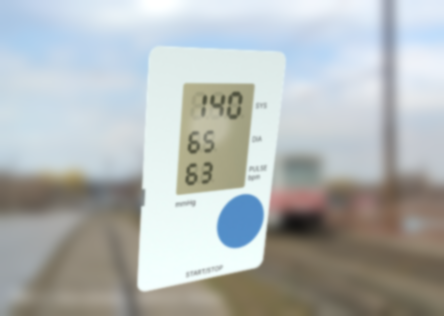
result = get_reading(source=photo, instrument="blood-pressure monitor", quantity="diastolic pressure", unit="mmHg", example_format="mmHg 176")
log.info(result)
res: mmHg 65
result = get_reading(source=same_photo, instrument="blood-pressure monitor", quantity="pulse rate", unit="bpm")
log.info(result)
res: bpm 63
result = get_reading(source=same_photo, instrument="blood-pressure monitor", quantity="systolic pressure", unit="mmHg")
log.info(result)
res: mmHg 140
